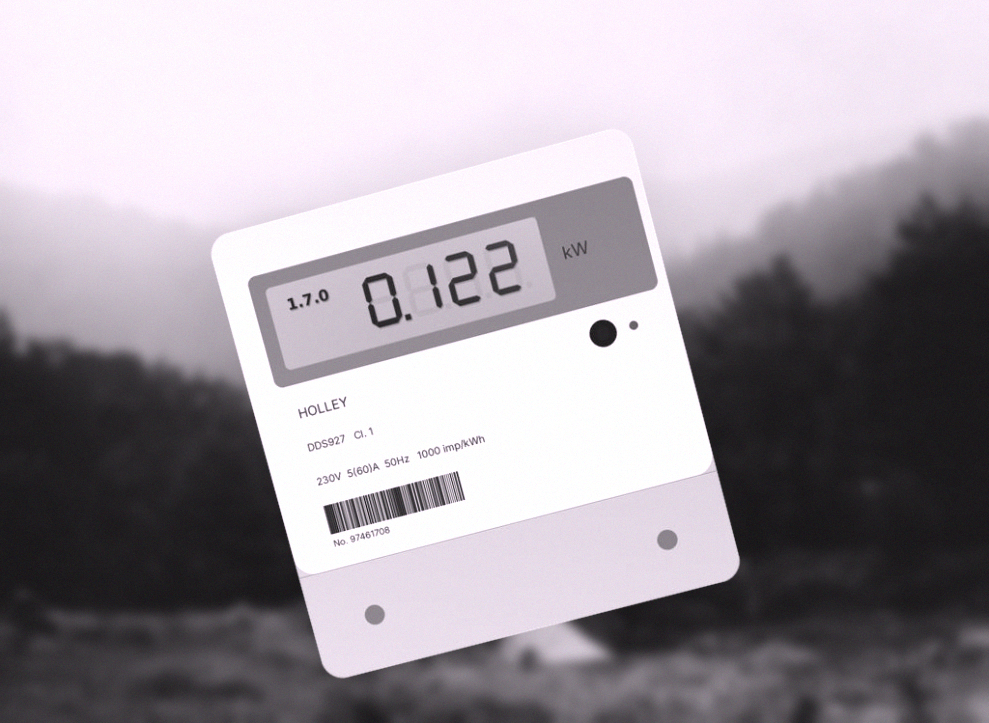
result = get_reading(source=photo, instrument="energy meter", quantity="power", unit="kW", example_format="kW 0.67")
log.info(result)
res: kW 0.122
